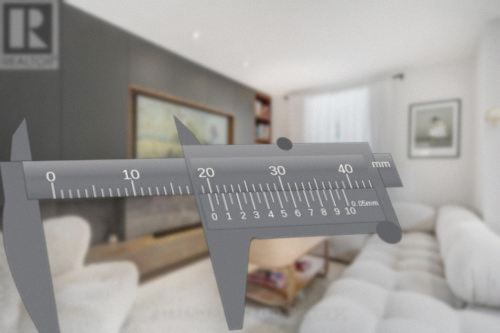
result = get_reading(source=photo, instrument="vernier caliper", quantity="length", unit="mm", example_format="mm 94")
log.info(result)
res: mm 19.6
